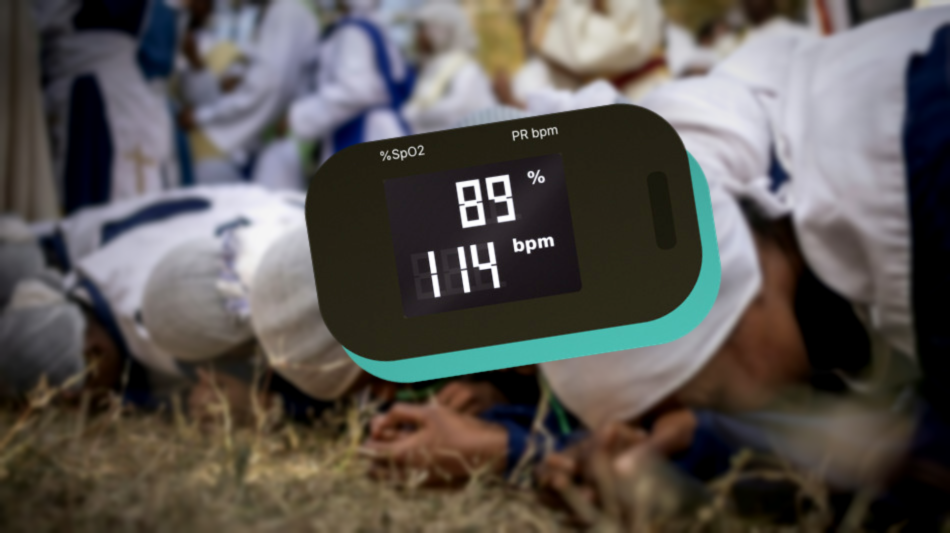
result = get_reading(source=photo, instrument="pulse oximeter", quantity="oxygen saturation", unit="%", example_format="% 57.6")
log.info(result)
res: % 89
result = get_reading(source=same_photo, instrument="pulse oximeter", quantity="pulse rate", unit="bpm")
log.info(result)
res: bpm 114
